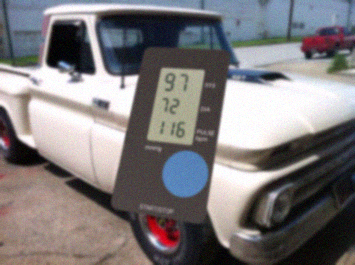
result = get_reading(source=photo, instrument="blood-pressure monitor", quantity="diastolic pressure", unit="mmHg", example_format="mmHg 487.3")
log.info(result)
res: mmHg 72
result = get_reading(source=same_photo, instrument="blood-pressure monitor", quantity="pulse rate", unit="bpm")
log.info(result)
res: bpm 116
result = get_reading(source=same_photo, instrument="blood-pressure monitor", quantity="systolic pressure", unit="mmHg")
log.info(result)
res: mmHg 97
